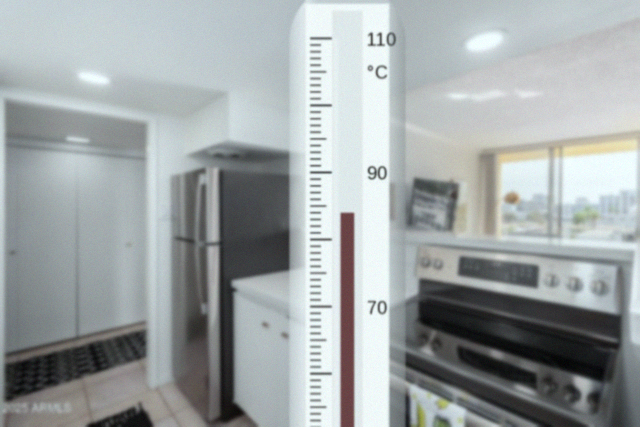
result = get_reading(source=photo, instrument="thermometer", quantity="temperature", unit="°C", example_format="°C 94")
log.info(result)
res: °C 84
